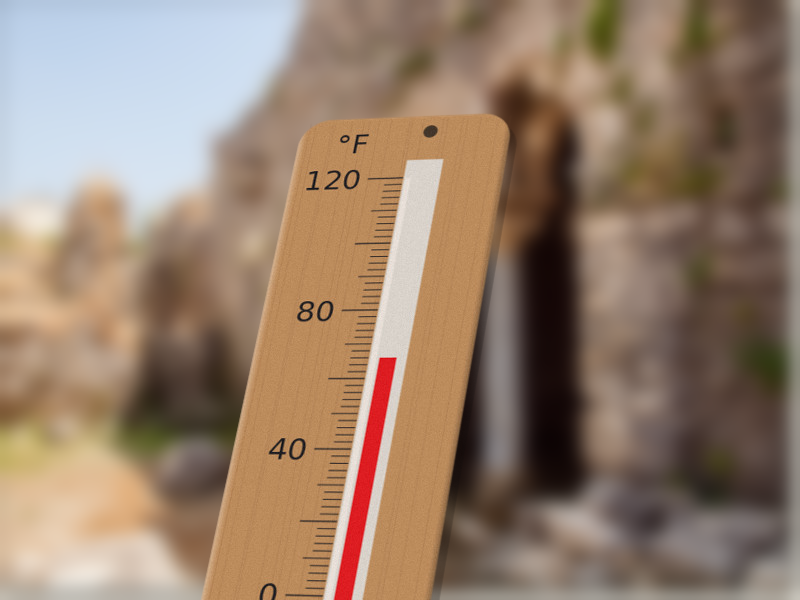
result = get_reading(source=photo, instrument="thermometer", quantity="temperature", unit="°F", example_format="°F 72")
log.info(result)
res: °F 66
